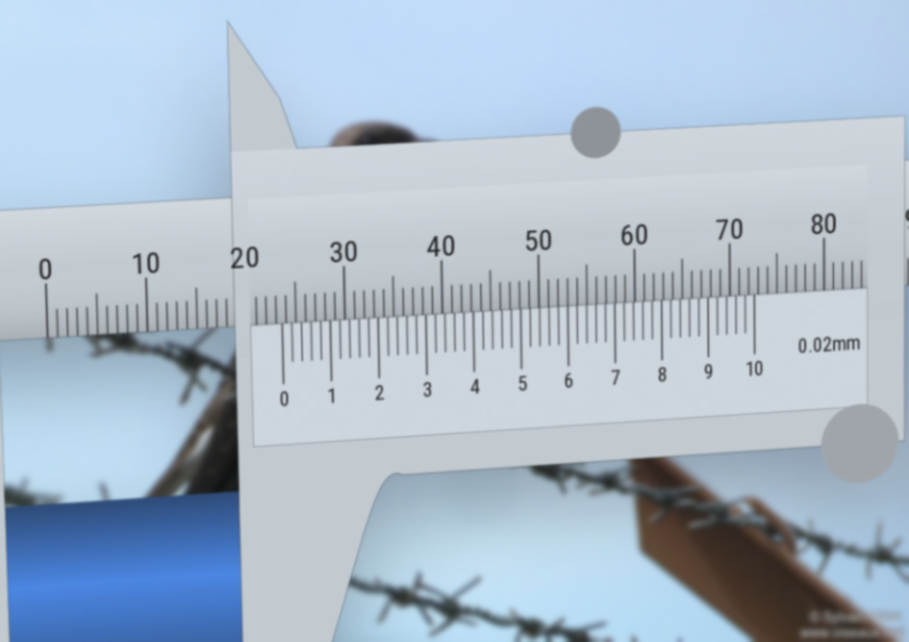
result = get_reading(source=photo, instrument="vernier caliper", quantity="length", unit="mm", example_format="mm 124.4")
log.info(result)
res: mm 23.6
